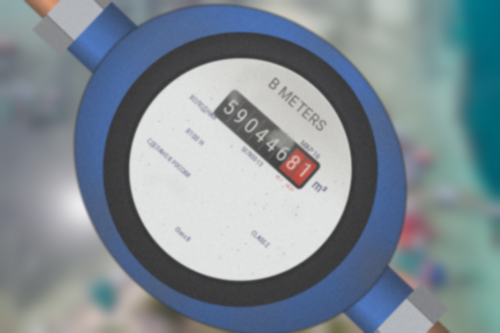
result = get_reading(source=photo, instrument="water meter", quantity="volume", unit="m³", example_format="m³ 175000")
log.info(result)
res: m³ 590446.81
